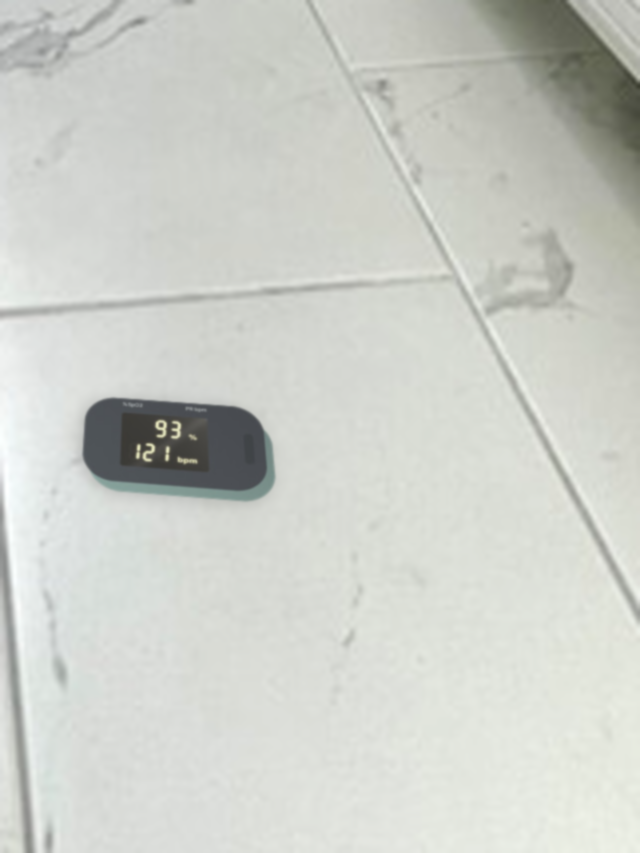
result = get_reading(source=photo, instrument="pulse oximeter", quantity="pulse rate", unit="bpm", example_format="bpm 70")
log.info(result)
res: bpm 121
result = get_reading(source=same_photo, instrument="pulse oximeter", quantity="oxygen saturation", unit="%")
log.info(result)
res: % 93
